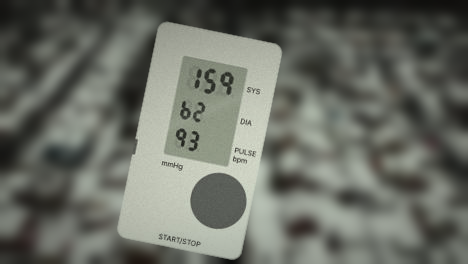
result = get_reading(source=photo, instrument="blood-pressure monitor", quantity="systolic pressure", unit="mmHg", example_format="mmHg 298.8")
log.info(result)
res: mmHg 159
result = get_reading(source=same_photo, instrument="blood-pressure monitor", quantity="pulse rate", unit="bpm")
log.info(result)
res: bpm 93
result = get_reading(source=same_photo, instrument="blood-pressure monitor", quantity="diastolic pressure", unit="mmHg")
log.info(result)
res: mmHg 62
